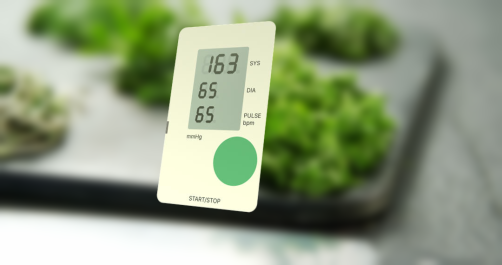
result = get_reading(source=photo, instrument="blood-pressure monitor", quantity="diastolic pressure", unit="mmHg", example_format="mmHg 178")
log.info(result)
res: mmHg 65
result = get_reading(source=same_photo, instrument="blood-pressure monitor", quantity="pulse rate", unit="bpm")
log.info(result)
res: bpm 65
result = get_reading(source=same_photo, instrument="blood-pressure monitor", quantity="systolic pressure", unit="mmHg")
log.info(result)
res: mmHg 163
